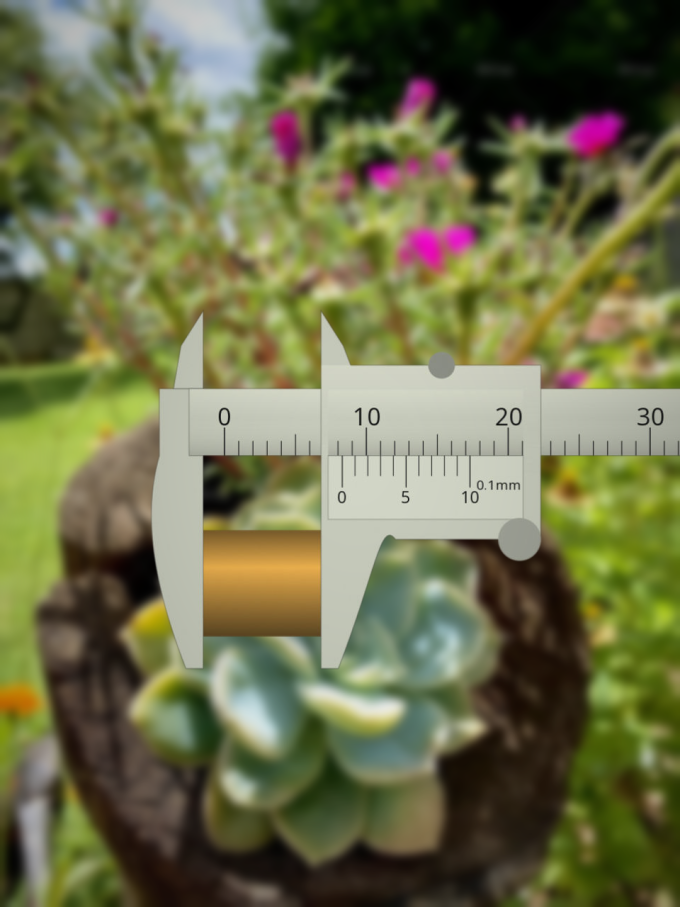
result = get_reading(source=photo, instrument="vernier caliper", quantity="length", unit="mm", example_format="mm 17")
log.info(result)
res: mm 8.3
